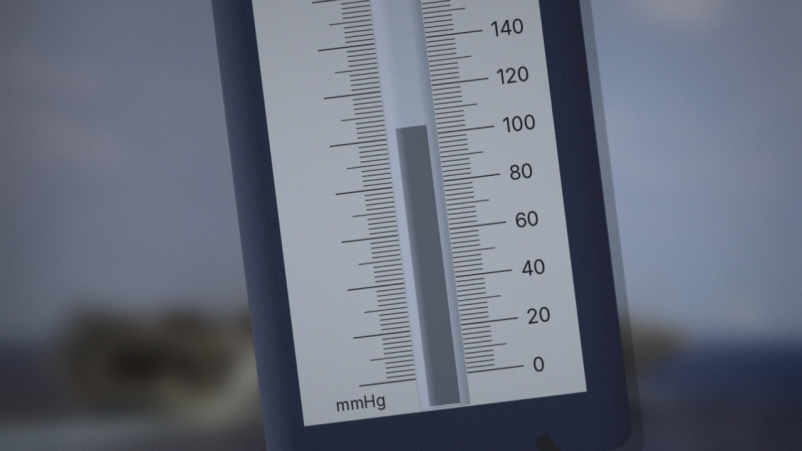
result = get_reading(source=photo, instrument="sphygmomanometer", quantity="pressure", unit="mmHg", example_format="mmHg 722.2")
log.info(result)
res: mmHg 104
